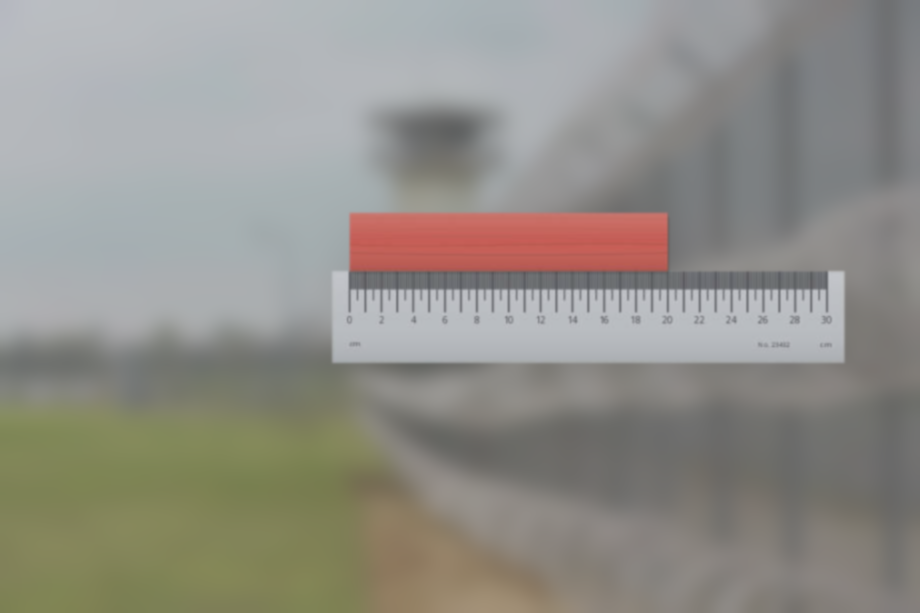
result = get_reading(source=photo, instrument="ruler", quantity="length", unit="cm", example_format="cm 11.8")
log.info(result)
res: cm 20
